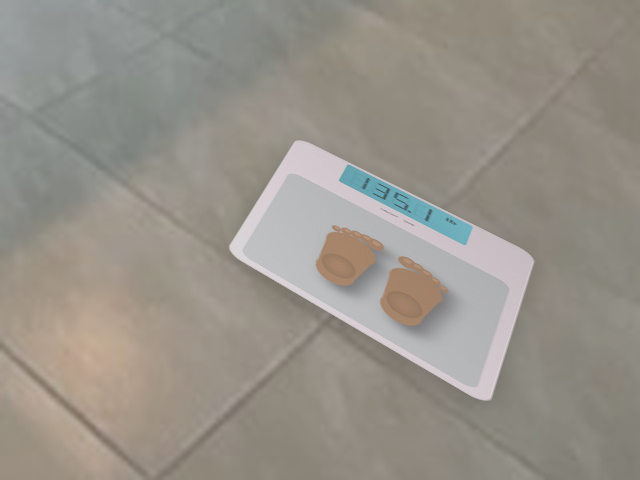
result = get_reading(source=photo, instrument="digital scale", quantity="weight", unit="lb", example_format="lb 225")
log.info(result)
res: lb 135.1
